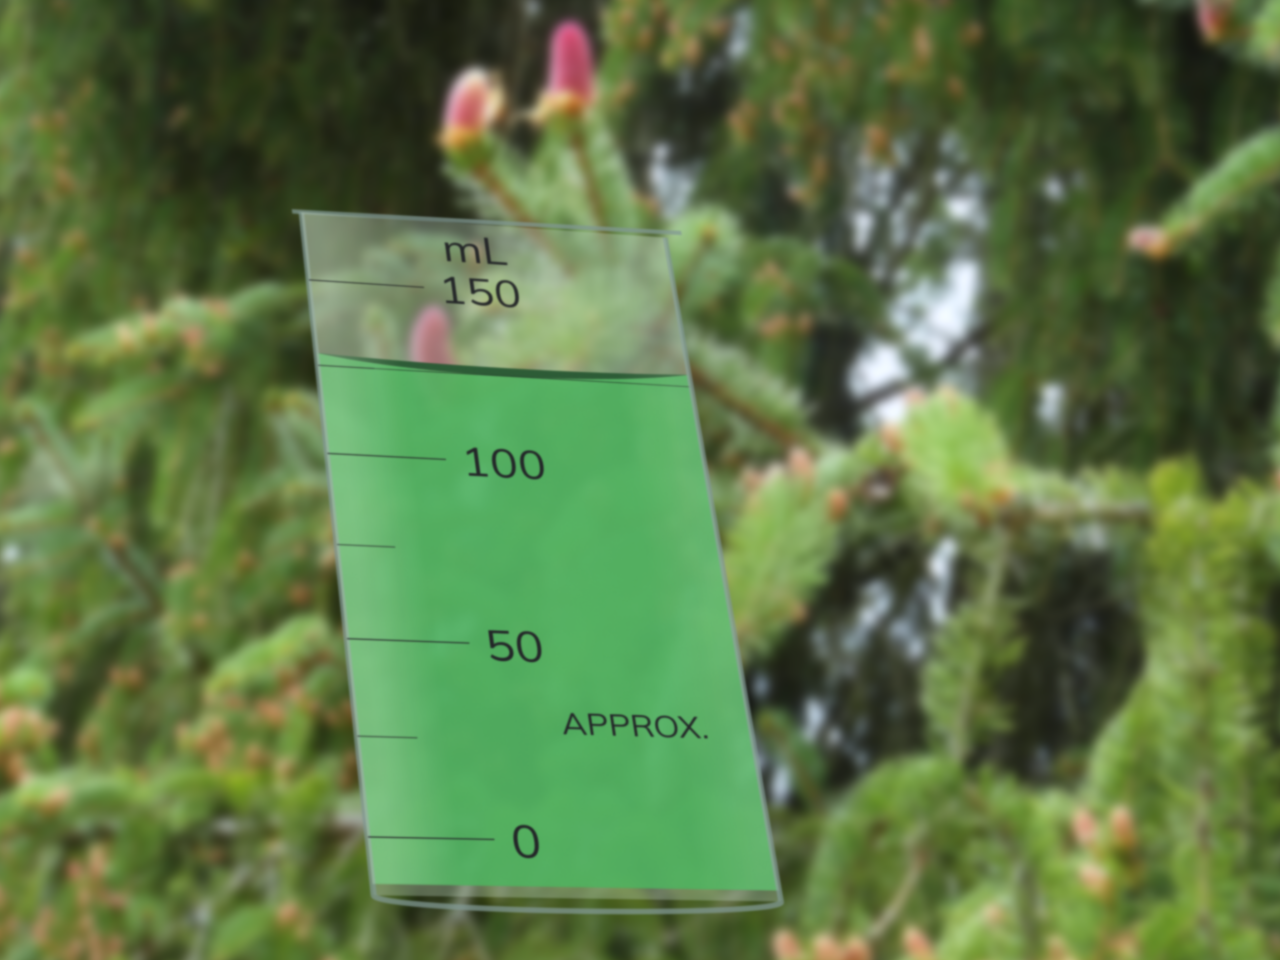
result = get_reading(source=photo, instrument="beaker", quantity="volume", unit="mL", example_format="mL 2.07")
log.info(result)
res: mL 125
